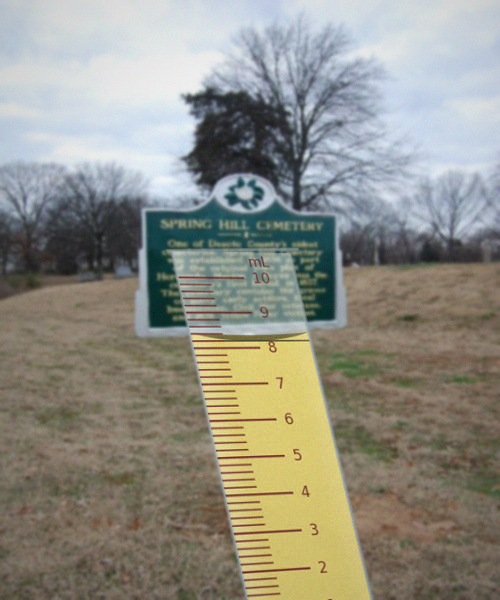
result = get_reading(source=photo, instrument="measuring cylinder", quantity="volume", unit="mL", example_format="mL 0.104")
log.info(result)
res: mL 8.2
